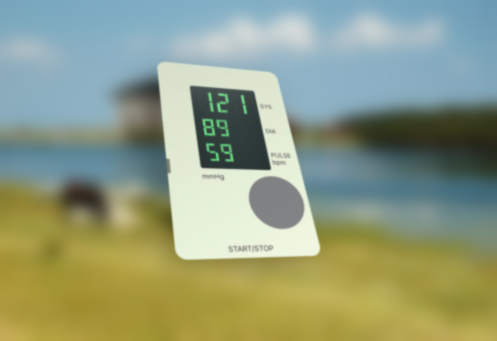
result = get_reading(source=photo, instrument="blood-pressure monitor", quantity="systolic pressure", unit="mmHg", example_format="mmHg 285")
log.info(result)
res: mmHg 121
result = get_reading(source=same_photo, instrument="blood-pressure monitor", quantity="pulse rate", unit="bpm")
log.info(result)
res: bpm 59
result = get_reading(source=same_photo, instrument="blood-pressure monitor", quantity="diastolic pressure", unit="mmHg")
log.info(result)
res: mmHg 89
